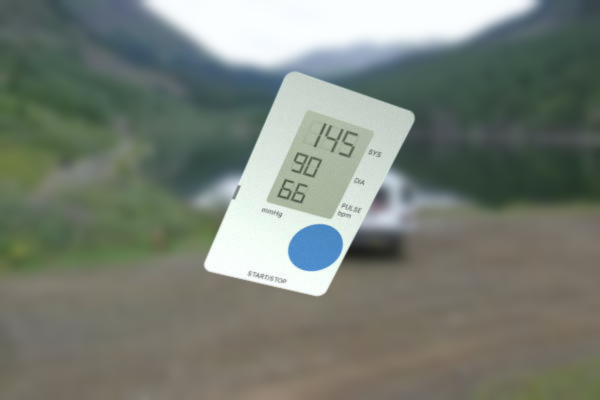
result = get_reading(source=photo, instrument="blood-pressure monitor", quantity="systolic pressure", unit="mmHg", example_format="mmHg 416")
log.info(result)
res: mmHg 145
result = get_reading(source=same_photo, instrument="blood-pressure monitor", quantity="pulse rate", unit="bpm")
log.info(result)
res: bpm 66
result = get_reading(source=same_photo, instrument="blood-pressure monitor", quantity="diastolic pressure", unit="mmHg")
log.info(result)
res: mmHg 90
